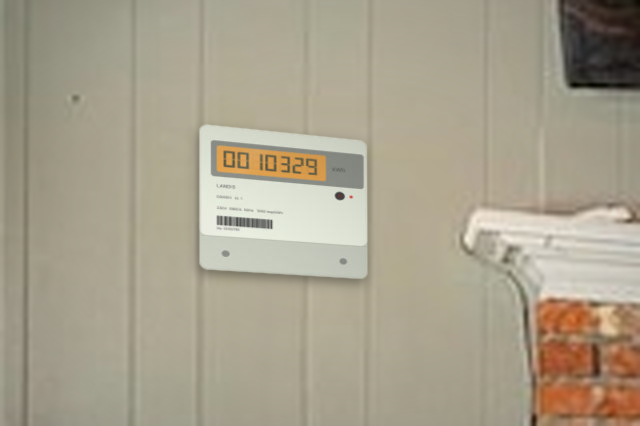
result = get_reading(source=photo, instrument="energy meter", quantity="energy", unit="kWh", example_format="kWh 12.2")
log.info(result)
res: kWh 10329
